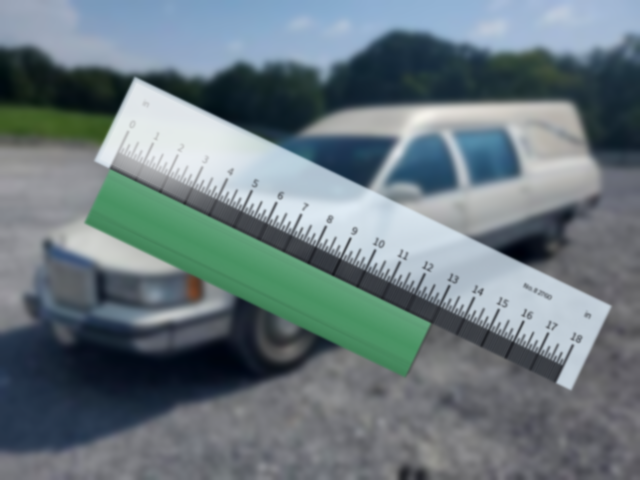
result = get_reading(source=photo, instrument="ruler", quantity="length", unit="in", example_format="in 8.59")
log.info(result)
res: in 13
